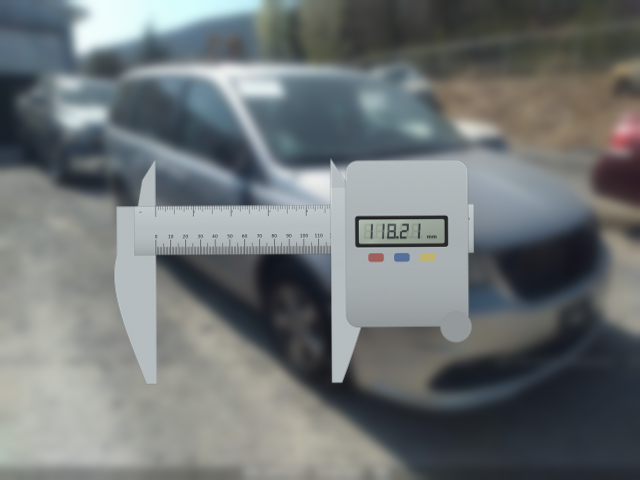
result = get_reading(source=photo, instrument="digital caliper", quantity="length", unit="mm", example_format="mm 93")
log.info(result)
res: mm 118.21
